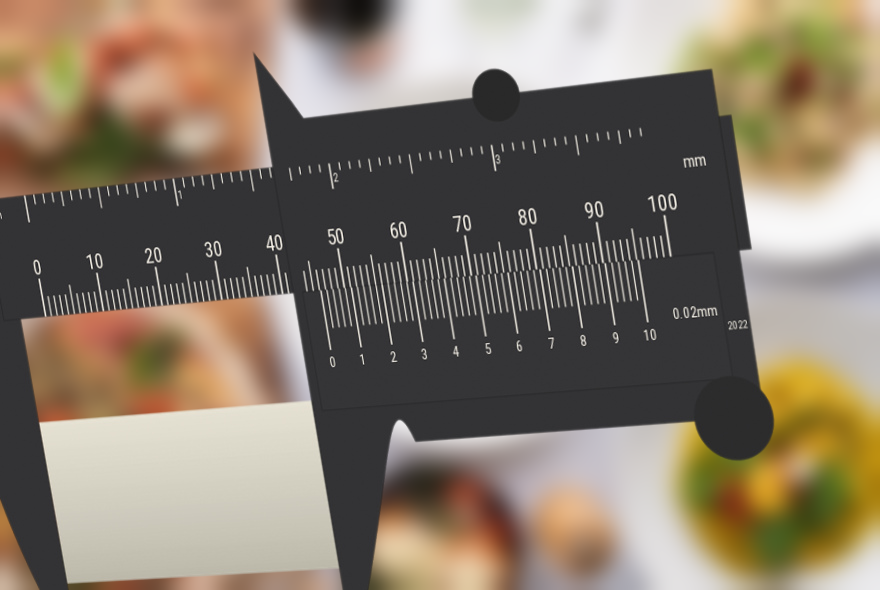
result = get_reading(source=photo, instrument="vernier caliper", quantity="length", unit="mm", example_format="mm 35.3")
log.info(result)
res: mm 46.2
